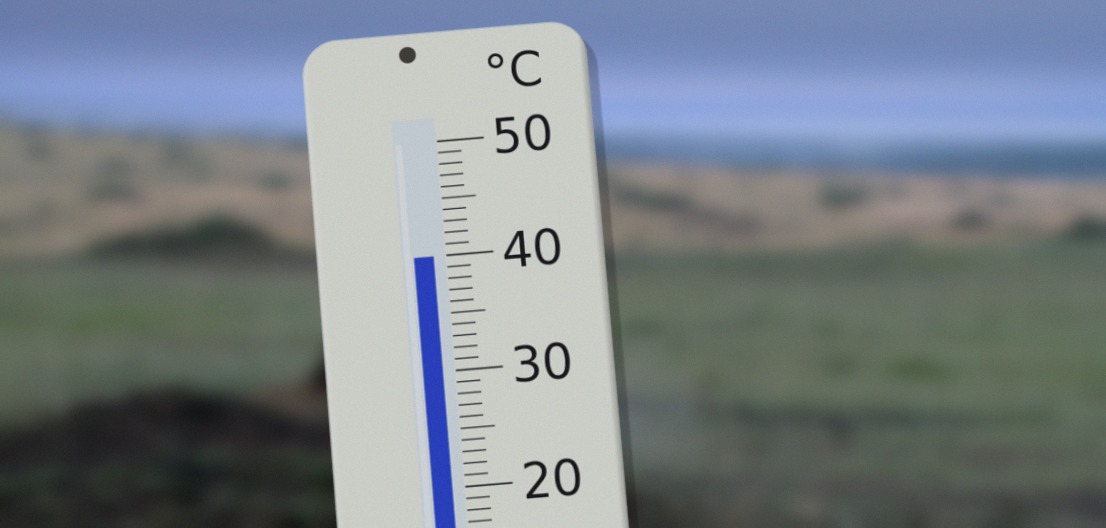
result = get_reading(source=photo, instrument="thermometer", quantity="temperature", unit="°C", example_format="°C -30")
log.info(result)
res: °C 40
